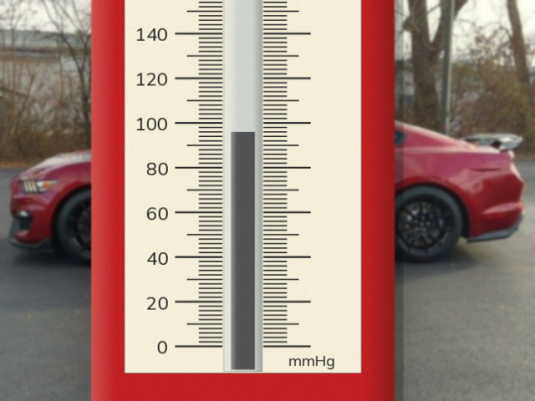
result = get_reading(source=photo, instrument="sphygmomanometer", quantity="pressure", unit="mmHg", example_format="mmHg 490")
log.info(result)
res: mmHg 96
